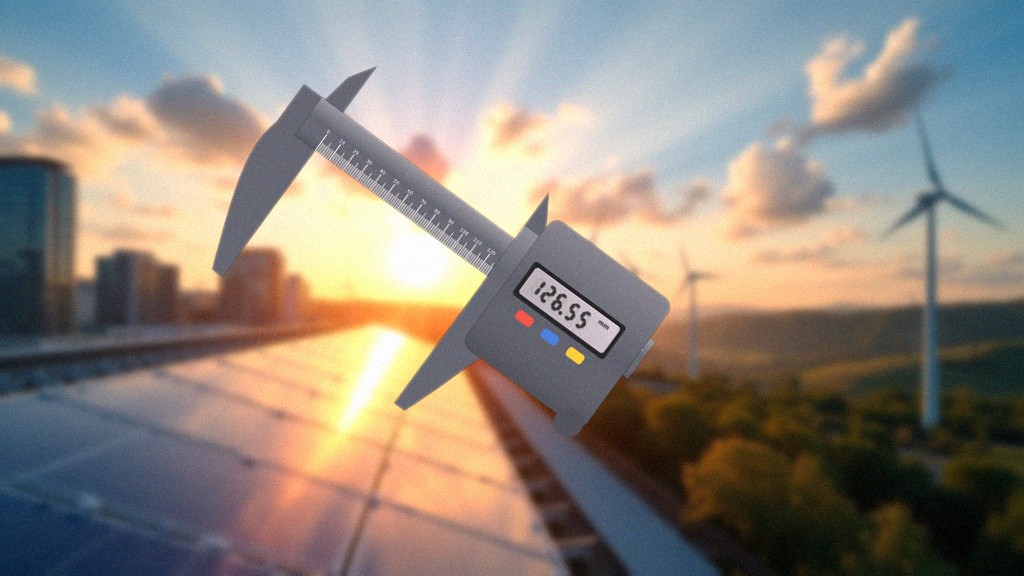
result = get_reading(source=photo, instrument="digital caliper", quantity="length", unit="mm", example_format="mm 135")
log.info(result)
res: mm 126.55
